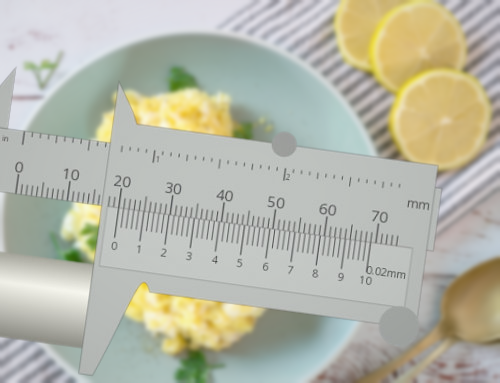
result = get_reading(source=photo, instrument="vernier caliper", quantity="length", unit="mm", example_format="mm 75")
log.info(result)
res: mm 20.0
